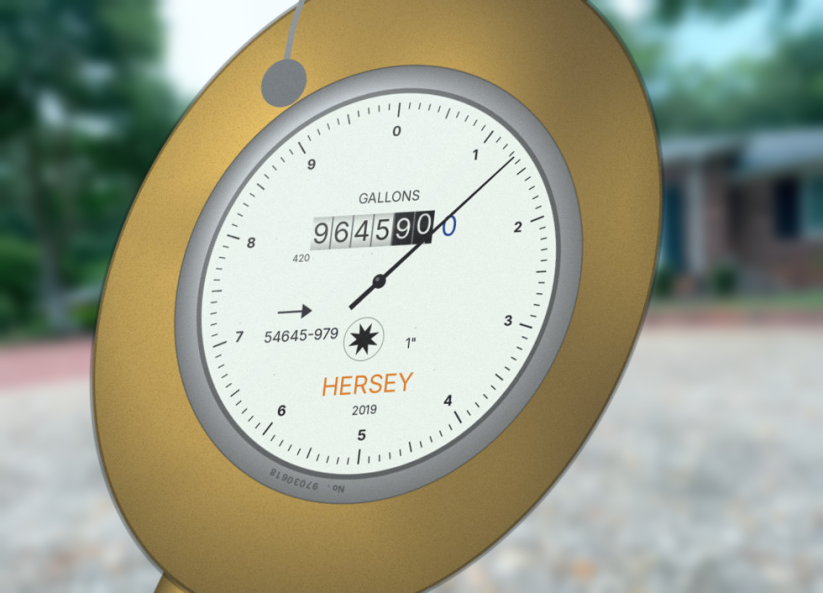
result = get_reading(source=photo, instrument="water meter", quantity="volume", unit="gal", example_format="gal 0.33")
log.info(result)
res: gal 9645901.3
